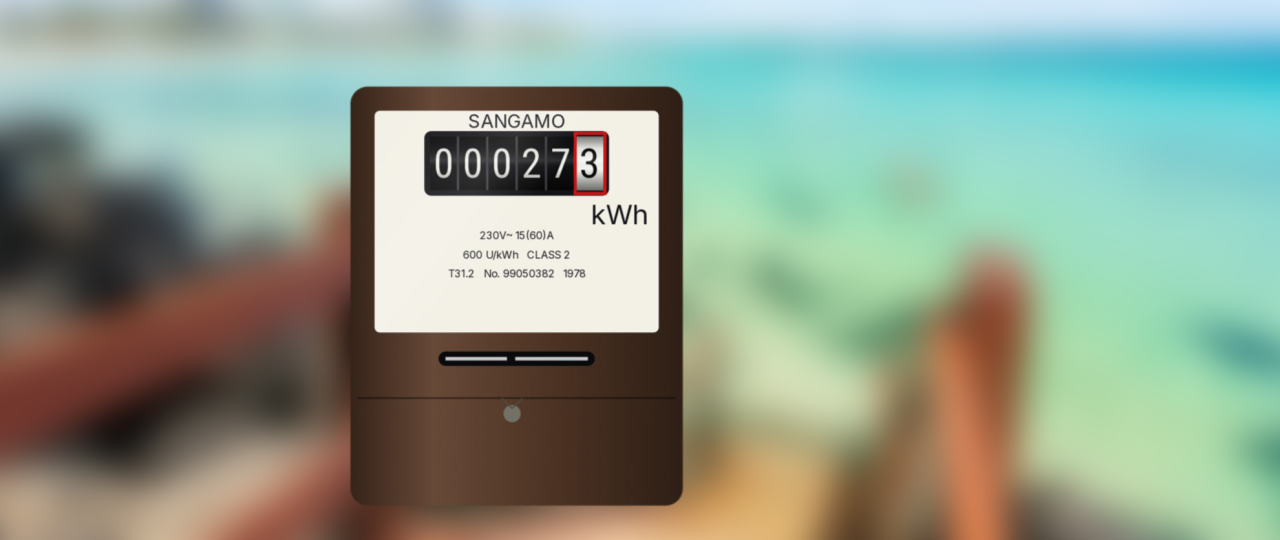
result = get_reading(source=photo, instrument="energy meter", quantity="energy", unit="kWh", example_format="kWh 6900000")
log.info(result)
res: kWh 27.3
